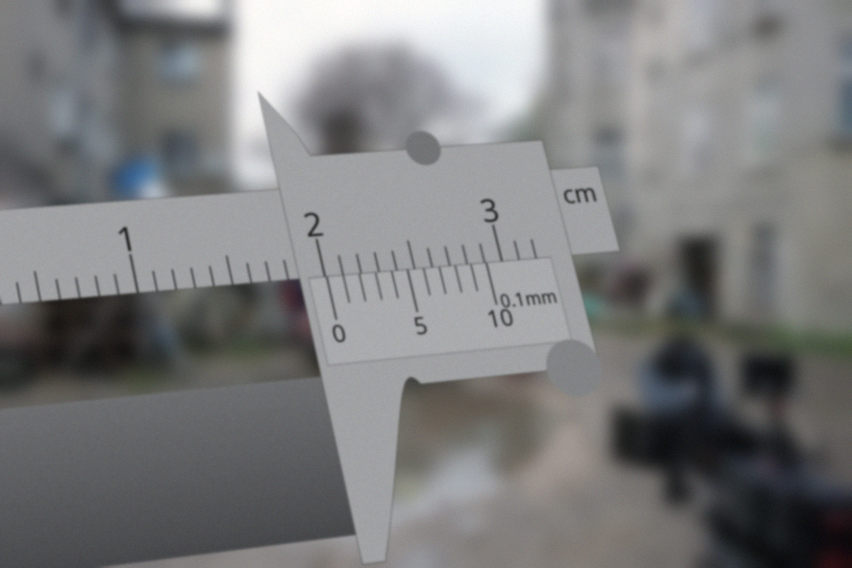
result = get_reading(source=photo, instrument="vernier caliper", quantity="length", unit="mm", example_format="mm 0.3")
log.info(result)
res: mm 20.1
